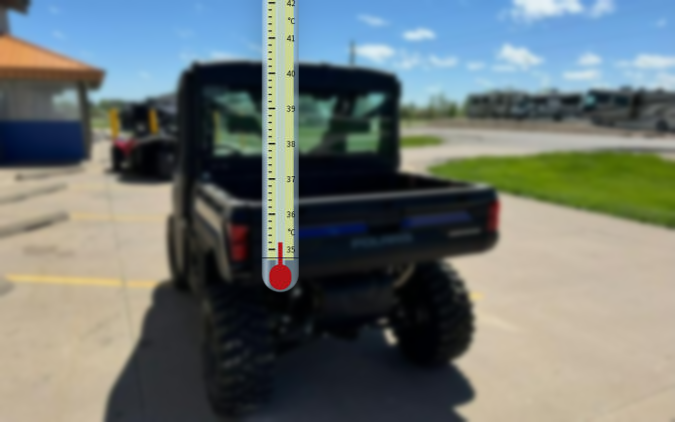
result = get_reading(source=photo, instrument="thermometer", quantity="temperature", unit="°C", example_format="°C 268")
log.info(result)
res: °C 35.2
